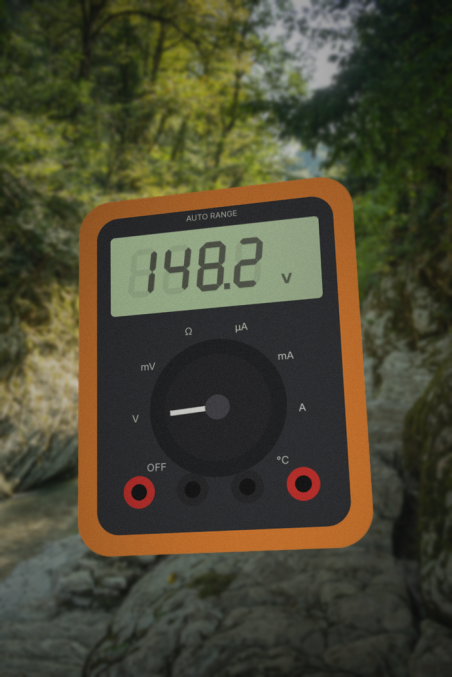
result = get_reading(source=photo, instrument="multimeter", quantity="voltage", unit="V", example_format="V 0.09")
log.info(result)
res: V 148.2
